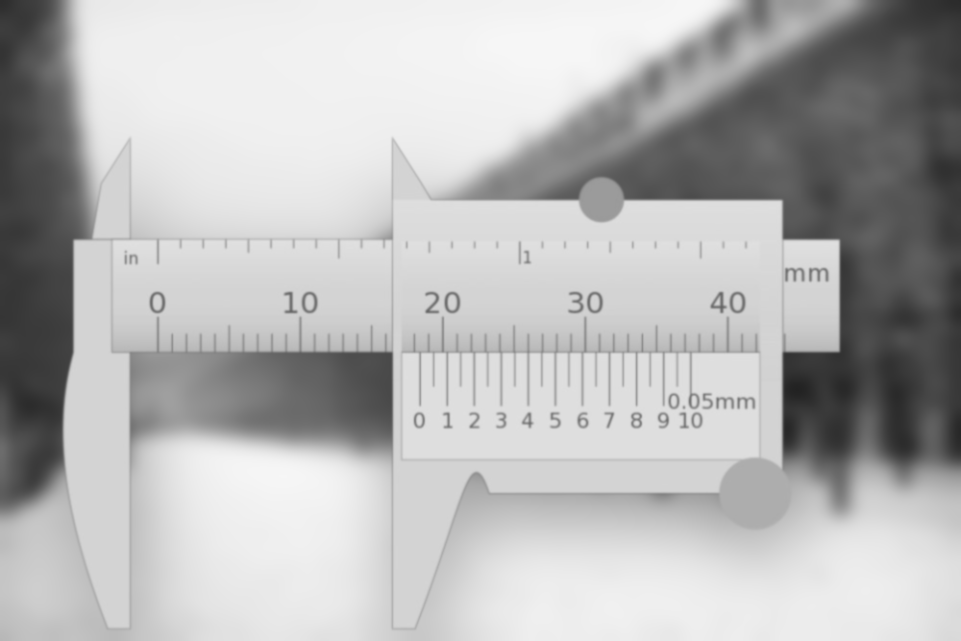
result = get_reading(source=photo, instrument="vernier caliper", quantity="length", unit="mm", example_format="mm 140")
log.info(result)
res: mm 18.4
